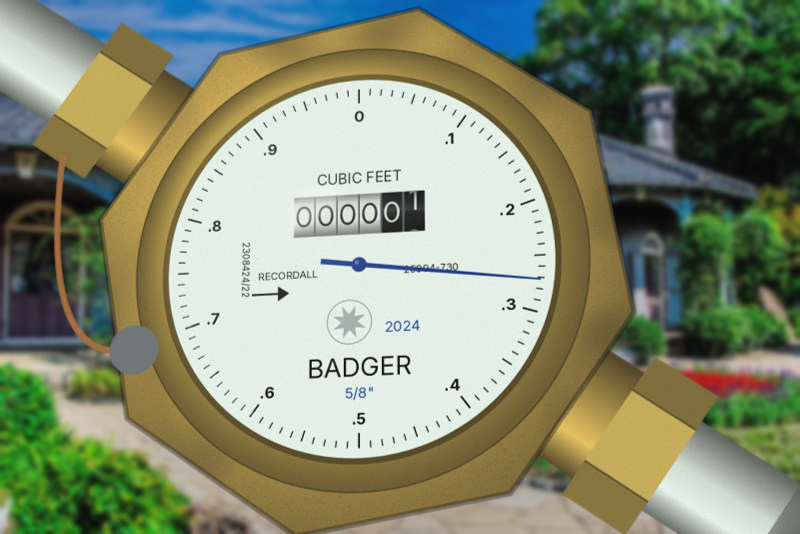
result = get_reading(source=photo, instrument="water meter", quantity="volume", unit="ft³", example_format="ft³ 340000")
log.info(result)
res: ft³ 1.27
